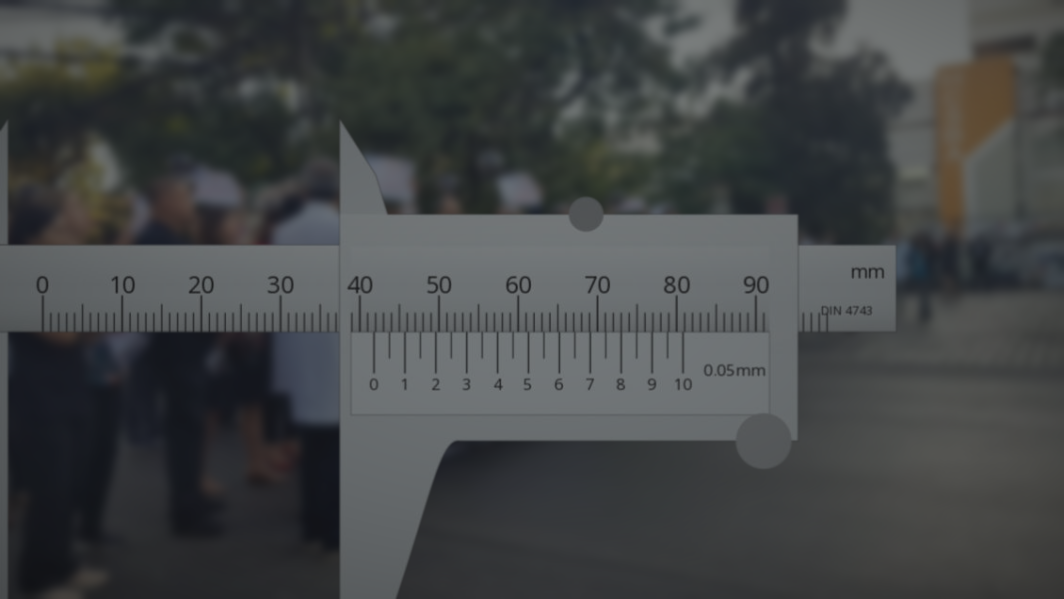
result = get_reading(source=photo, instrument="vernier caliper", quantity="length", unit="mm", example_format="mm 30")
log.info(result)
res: mm 41.8
